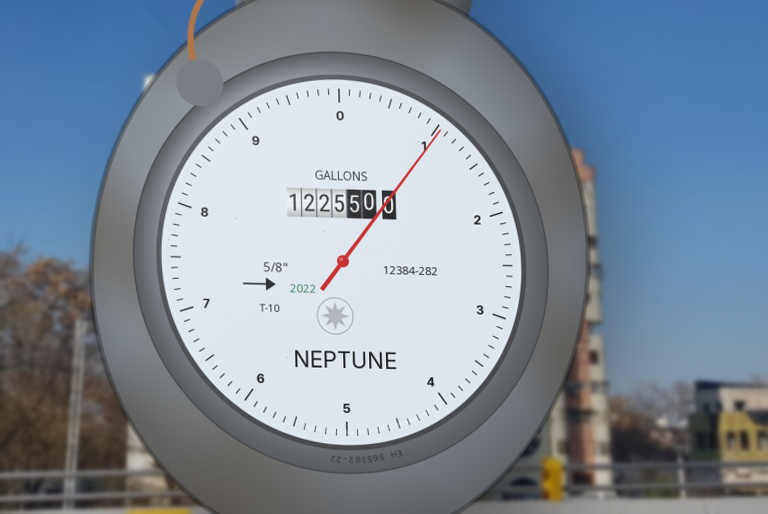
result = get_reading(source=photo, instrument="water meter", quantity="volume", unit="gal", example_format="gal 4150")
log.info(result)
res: gal 1225501.0
